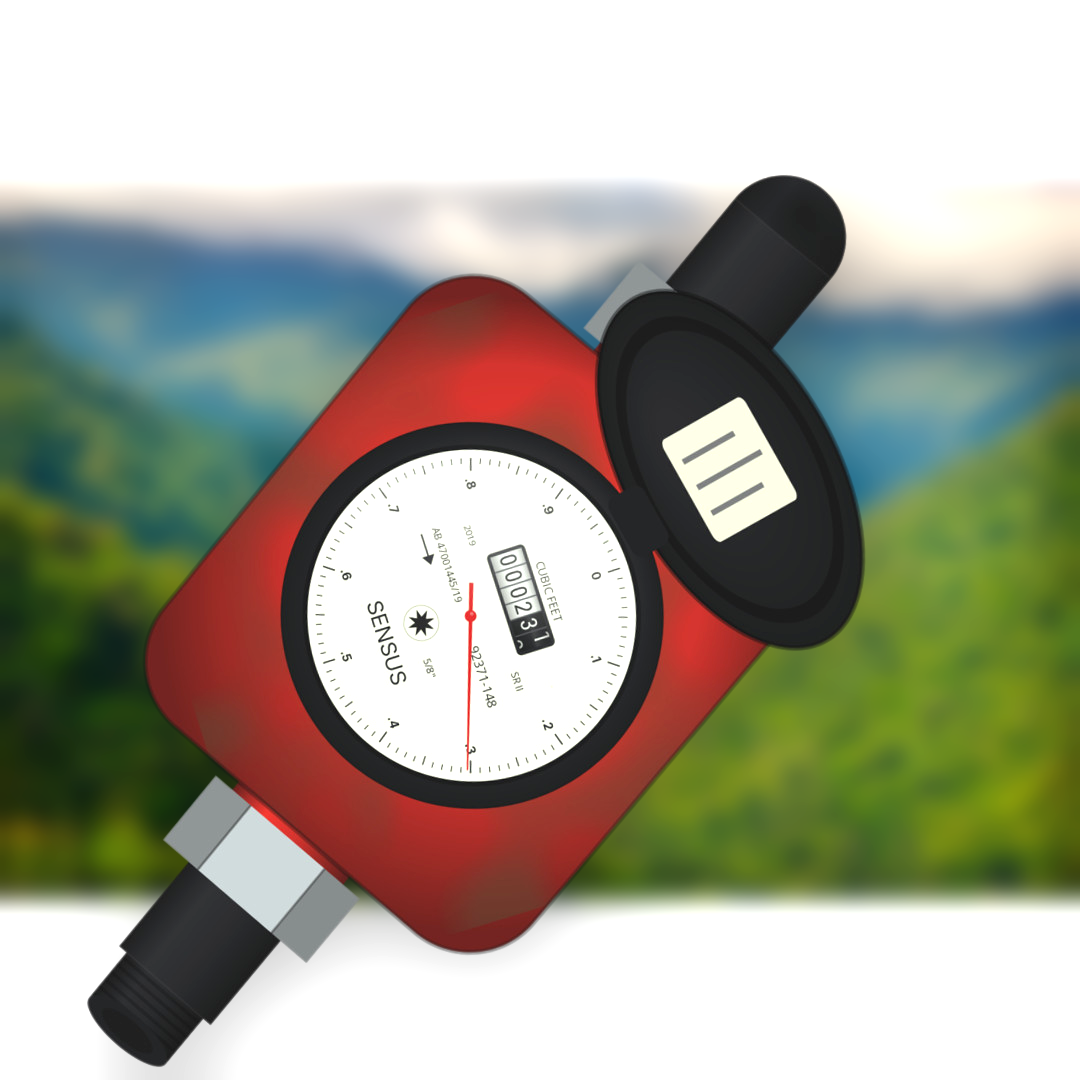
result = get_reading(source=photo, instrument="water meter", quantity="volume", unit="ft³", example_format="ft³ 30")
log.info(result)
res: ft³ 231.30
